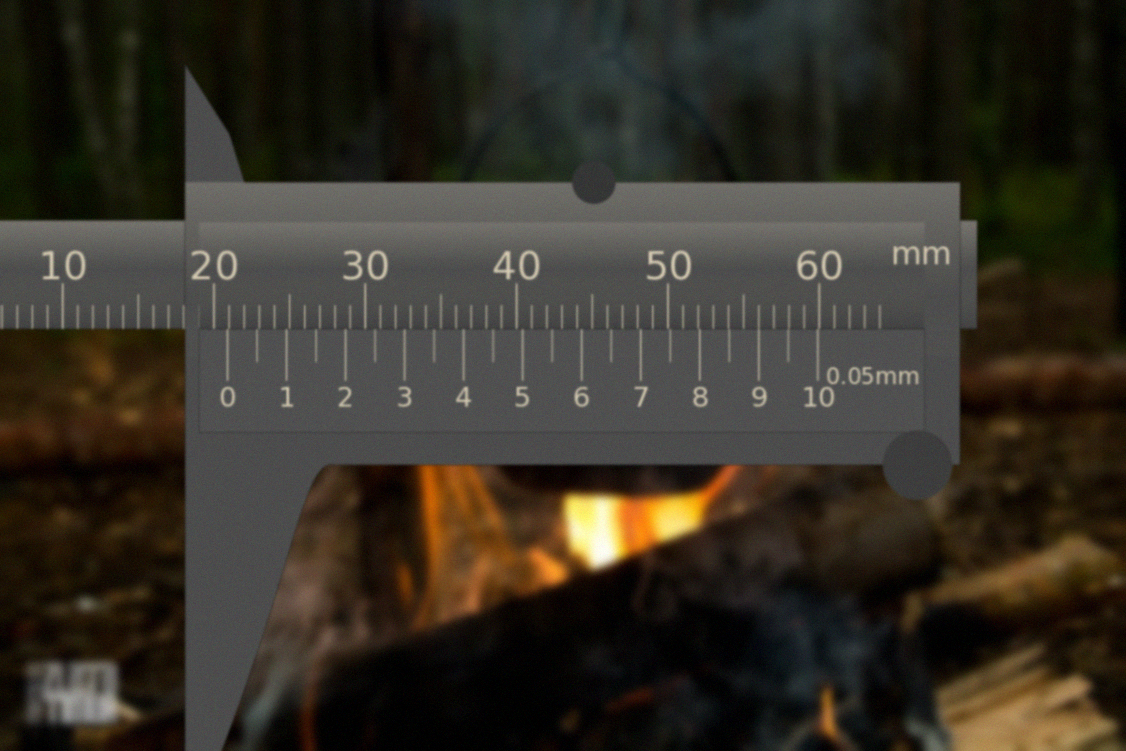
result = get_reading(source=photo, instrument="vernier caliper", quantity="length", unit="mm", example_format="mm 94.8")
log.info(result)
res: mm 20.9
